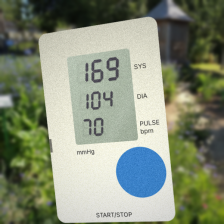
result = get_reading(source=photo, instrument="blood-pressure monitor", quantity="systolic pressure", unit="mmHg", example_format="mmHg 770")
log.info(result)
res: mmHg 169
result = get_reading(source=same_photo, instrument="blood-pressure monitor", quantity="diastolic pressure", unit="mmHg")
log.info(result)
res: mmHg 104
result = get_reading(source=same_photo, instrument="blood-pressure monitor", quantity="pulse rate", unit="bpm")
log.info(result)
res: bpm 70
